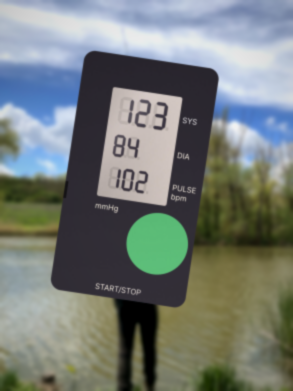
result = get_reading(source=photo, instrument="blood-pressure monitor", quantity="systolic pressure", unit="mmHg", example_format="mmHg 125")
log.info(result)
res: mmHg 123
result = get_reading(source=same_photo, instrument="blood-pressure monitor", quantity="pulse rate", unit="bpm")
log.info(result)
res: bpm 102
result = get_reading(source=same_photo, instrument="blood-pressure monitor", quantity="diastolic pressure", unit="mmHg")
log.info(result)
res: mmHg 84
